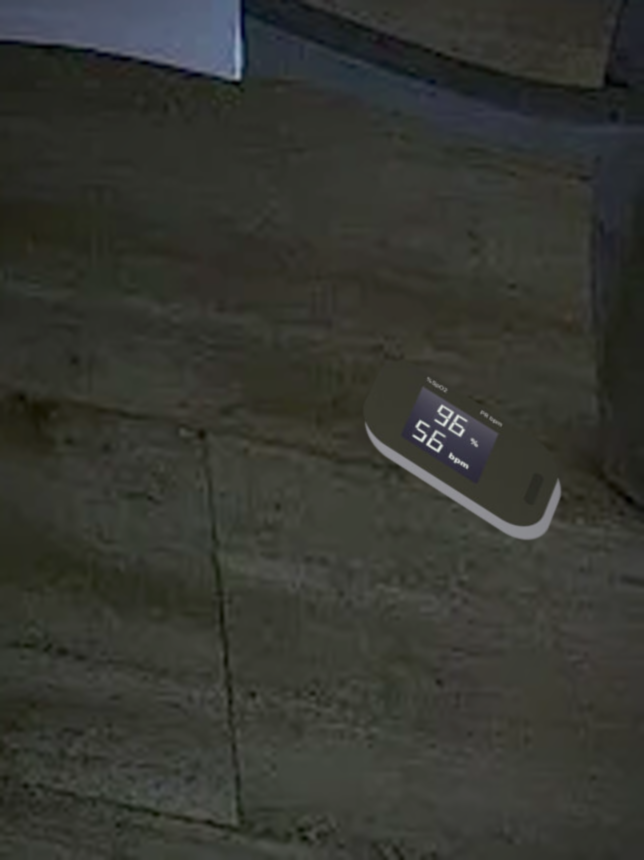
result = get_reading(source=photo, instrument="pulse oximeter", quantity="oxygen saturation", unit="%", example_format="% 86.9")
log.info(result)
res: % 96
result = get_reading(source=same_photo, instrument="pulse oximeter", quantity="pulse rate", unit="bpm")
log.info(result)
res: bpm 56
